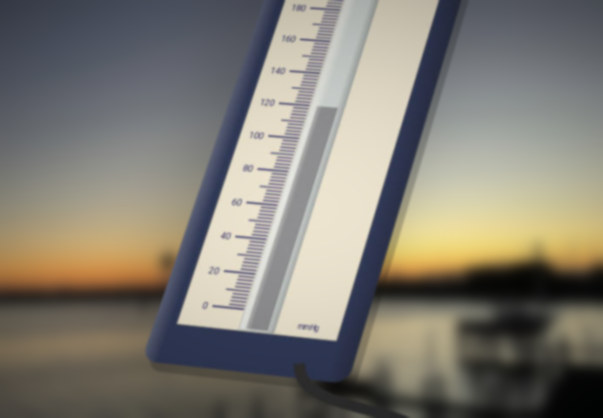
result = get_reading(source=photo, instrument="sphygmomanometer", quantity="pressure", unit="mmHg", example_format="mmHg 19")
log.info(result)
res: mmHg 120
